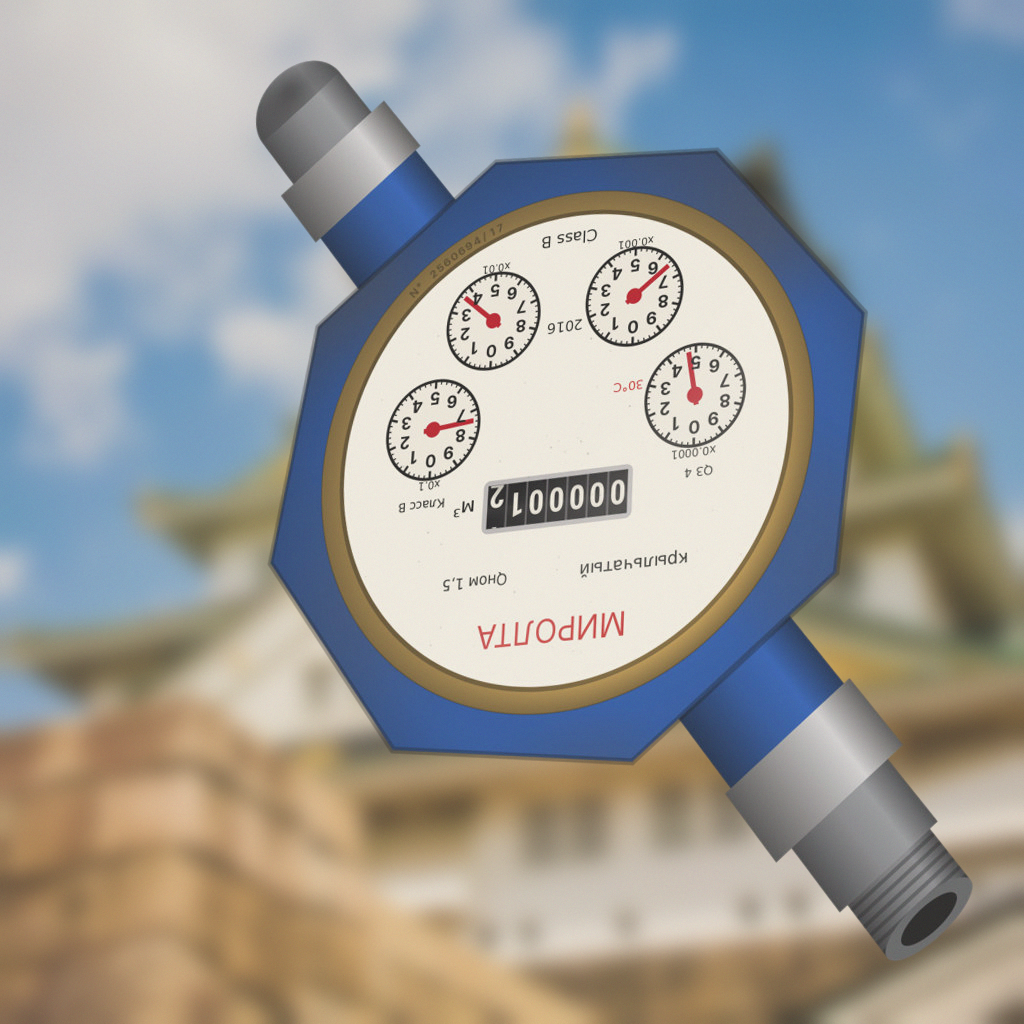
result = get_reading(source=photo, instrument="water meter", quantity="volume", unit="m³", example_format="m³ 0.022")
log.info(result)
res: m³ 11.7364
